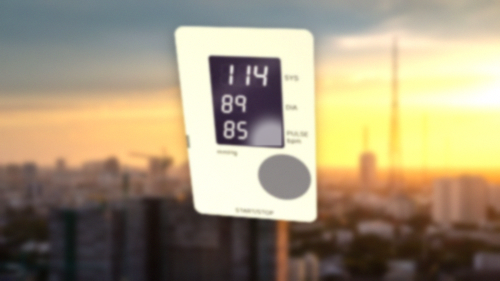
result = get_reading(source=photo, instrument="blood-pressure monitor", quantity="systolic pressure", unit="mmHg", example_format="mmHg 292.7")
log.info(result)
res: mmHg 114
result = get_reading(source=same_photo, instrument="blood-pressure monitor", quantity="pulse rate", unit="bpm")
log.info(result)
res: bpm 85
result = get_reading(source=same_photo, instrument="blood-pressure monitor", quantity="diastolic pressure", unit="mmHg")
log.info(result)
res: mmHg 89
